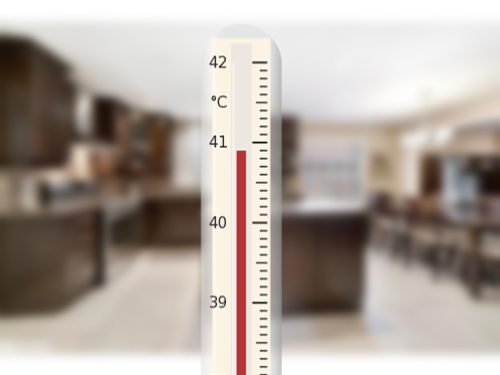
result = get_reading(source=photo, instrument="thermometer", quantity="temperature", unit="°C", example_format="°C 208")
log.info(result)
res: °C 40.9
